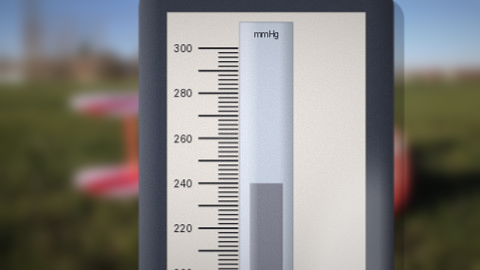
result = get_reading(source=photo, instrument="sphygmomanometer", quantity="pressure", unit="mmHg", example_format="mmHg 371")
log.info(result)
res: mmHg 240
